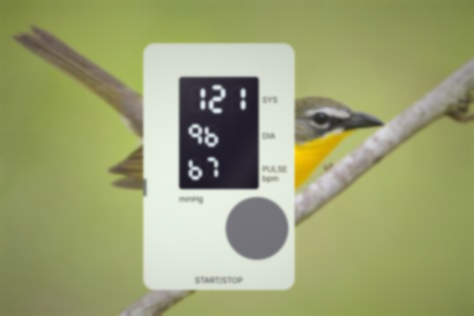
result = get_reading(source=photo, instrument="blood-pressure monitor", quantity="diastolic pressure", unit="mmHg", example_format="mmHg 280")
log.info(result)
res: mmHg 96
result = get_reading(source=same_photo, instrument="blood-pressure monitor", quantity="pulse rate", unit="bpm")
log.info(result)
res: bpm 67
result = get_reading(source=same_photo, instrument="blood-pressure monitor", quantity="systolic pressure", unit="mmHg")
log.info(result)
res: mmHg 121
